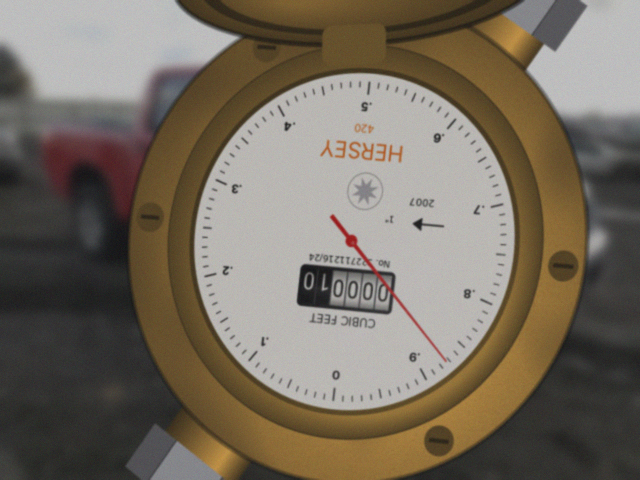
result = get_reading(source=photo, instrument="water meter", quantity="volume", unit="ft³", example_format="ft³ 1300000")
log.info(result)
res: ft³ 9.87
